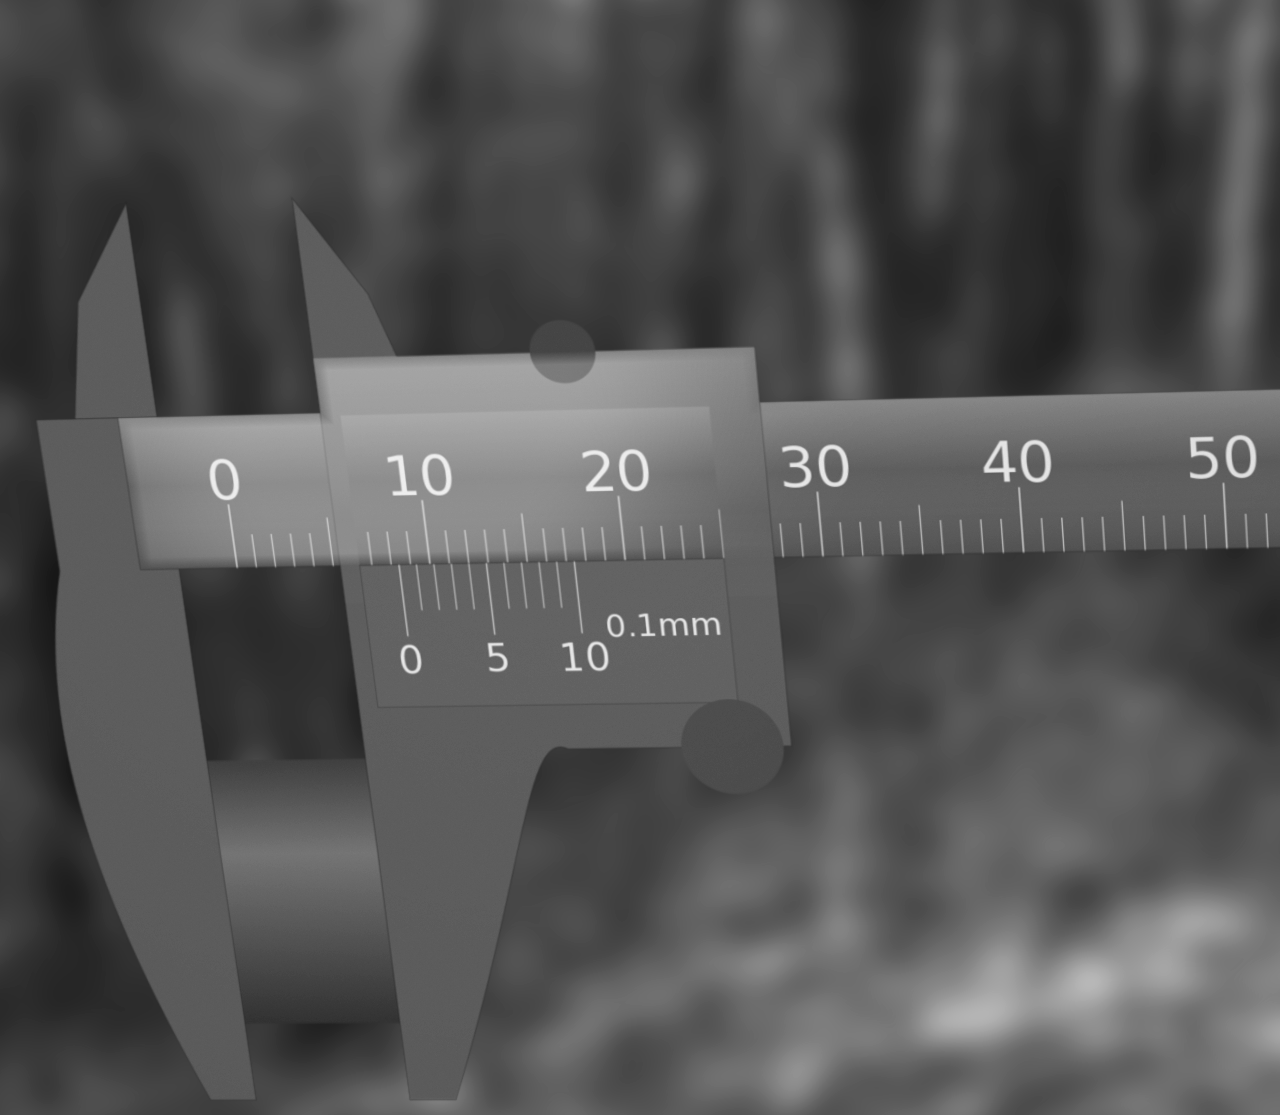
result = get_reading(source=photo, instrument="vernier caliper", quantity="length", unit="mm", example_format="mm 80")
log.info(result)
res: mm 8.4
